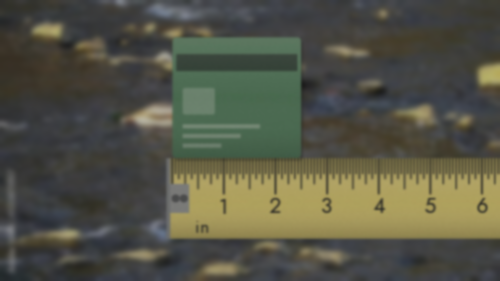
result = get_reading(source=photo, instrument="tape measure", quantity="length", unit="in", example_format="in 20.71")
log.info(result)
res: in 2.5
